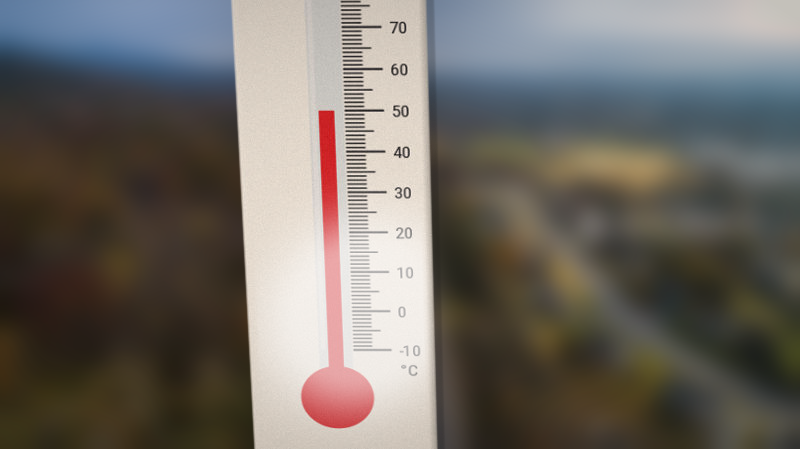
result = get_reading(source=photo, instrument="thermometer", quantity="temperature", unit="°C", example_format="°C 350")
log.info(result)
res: °C 50
